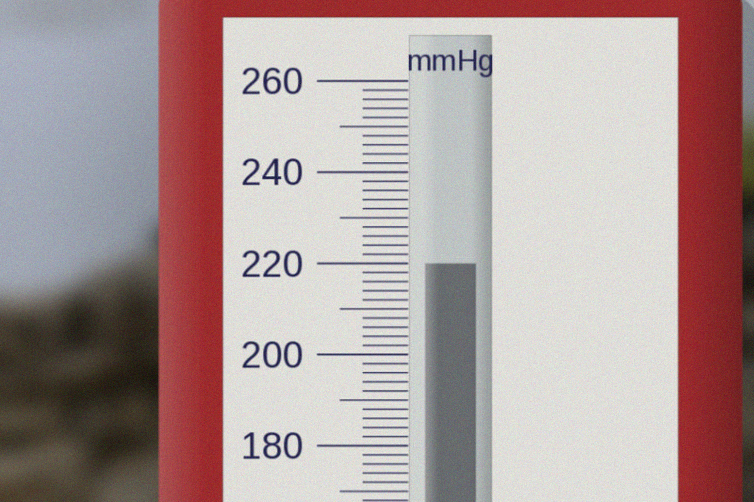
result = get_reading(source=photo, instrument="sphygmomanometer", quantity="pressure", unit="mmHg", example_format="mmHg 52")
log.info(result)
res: mmHg 220
